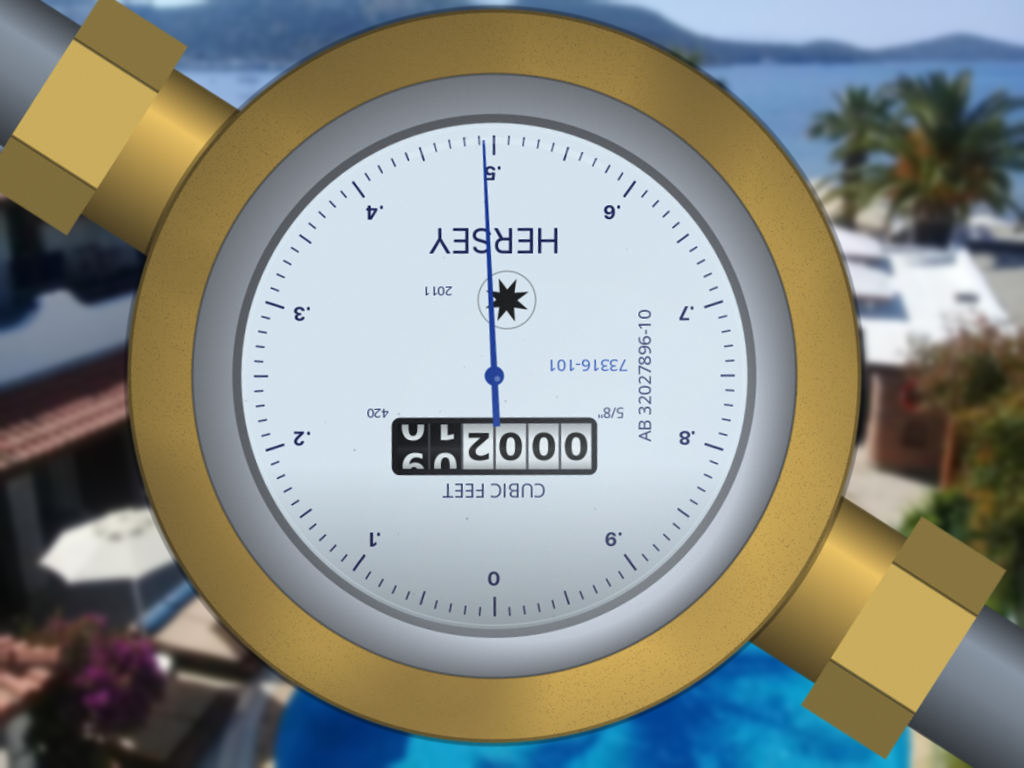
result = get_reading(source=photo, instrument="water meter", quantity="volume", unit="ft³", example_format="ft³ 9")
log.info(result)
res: ft³ 209.49
